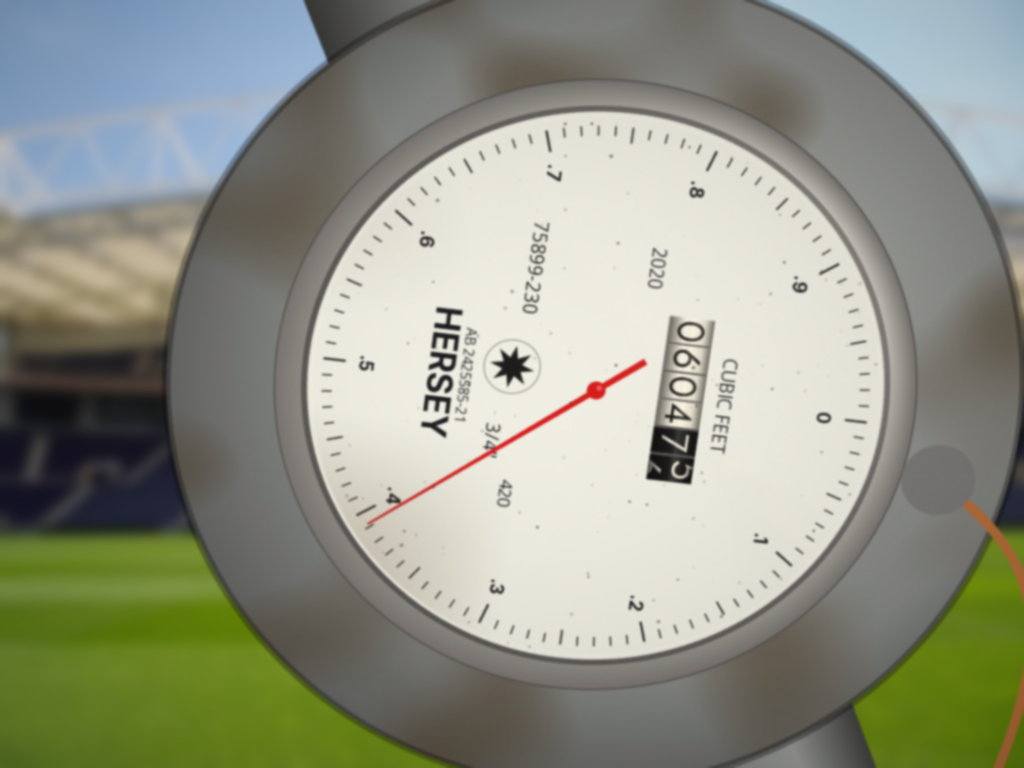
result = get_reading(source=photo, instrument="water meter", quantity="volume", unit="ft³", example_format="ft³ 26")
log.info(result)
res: ft³ 60475.39
